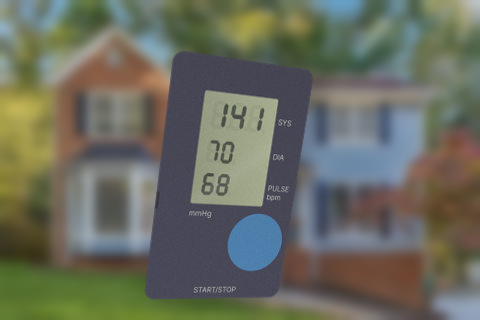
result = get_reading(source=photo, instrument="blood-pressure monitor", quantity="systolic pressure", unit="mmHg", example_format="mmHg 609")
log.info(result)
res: mmHg 141
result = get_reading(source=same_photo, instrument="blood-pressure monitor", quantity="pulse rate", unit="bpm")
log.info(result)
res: bpm 68
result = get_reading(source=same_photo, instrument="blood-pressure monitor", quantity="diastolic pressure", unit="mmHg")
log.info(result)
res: mmHg 70
